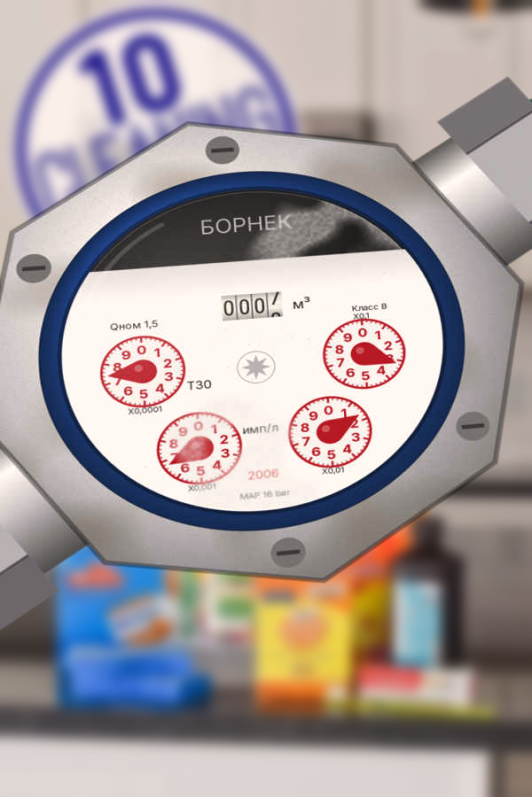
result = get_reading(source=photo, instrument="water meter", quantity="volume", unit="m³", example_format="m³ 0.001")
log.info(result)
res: m³ 7.3167
